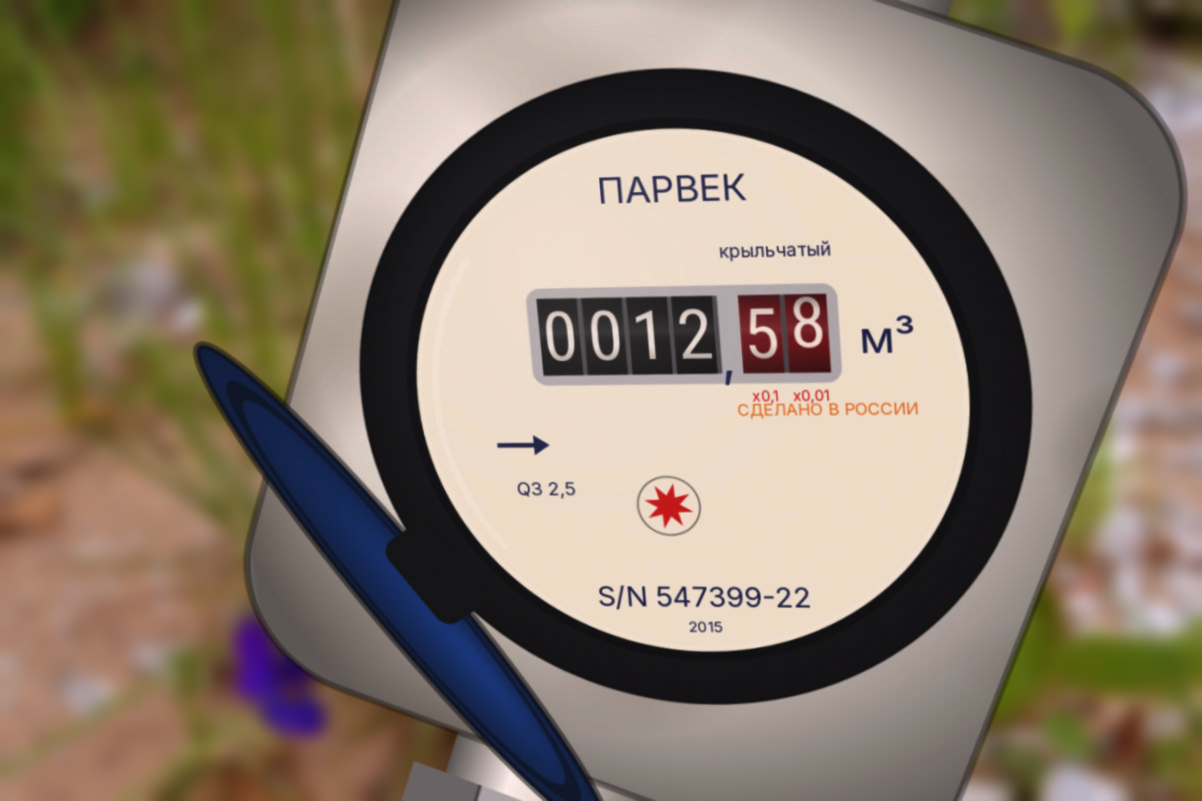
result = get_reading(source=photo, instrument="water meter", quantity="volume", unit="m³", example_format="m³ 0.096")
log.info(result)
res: m³ 12.58
